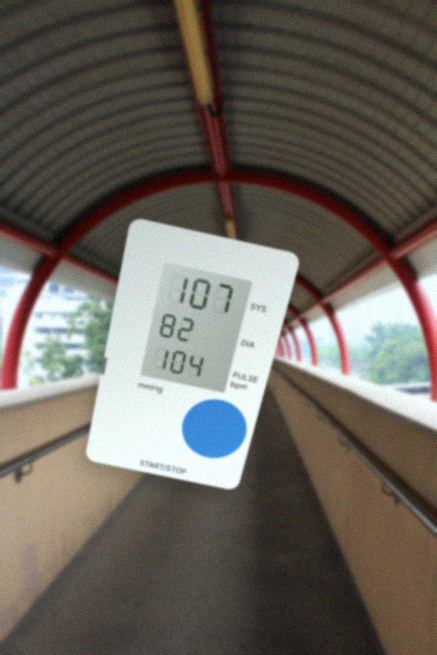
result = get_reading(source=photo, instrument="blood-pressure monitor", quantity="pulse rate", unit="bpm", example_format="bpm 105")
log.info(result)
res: bpm 104
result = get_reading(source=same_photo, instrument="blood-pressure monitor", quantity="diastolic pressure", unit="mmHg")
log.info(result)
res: mmHg 82
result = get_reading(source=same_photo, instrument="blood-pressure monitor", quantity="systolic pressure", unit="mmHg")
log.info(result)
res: mmHg 107
